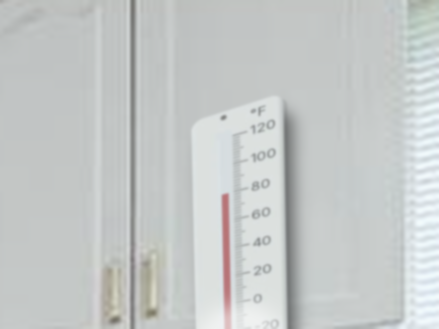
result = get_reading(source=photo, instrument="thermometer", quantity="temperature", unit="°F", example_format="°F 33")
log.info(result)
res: °F 80
